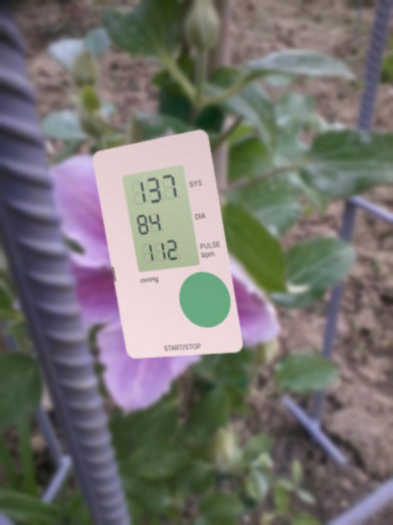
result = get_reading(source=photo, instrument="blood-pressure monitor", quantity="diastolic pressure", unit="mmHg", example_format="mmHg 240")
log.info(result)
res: mmHg 84
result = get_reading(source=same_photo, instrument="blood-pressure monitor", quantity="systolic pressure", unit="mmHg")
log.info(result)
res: mmHg 137
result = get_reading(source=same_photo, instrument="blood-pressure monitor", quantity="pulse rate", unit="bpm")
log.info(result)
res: bpm 112
